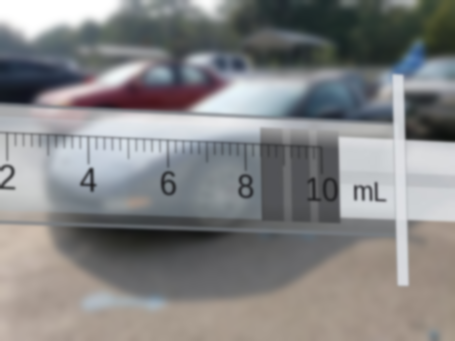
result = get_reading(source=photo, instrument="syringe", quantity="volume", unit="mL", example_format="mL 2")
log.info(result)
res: mL 8.4
